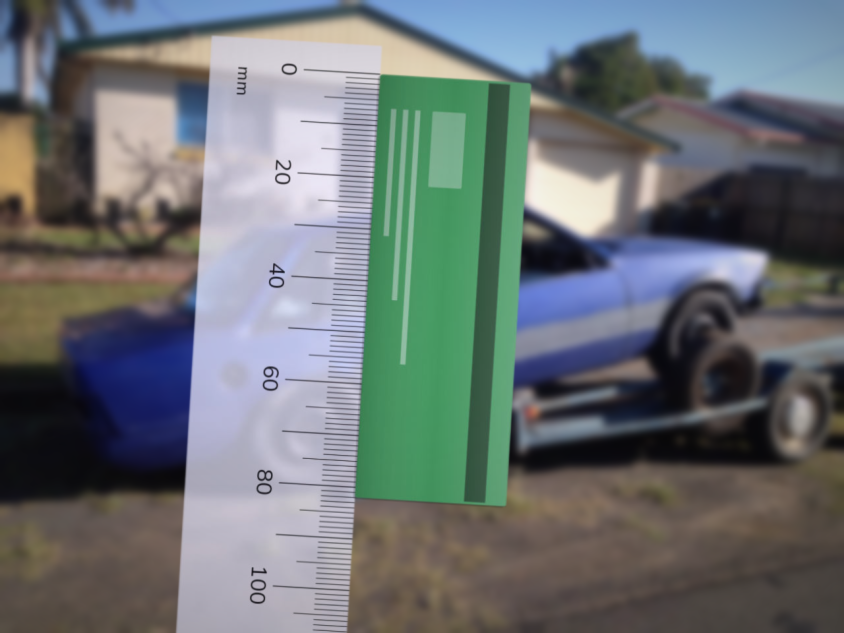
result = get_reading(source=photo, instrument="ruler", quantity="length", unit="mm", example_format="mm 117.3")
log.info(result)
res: mm 82
